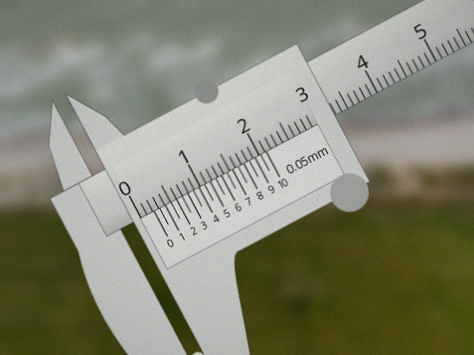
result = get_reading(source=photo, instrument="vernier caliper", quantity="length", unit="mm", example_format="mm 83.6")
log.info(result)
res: mm 2.2
